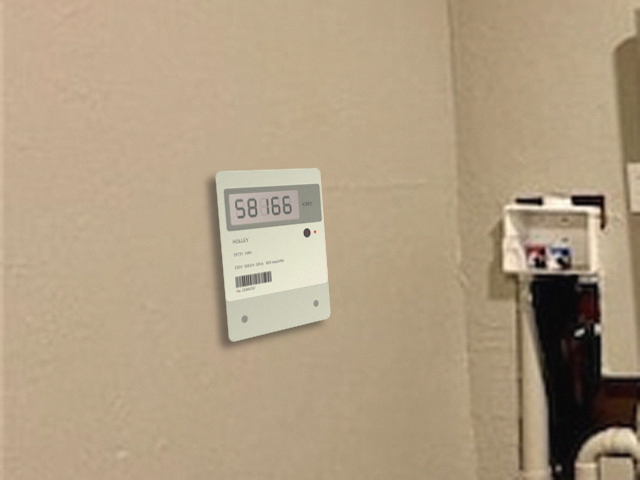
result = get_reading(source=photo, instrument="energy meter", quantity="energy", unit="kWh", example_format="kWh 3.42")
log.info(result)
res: kWh 58166
